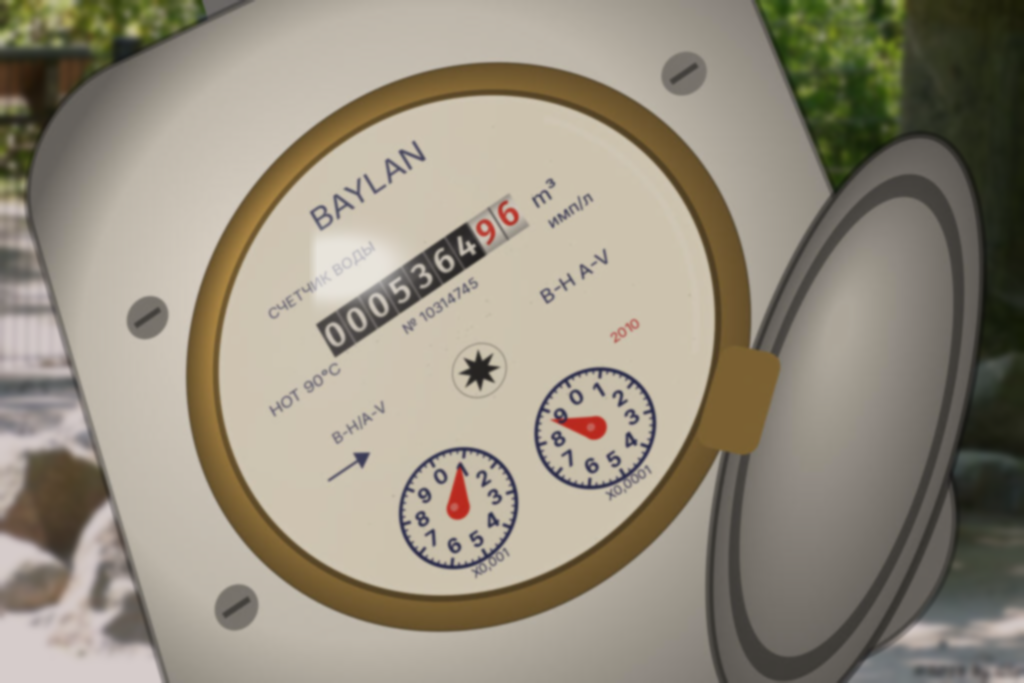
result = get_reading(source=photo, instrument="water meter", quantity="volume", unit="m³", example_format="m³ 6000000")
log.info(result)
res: m³ 5364.9608
